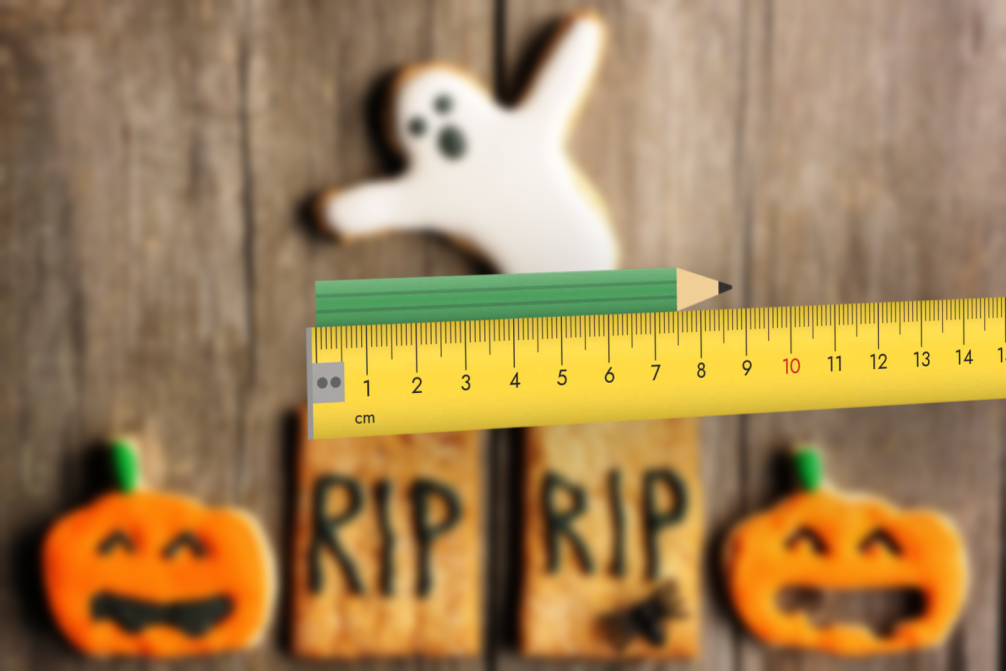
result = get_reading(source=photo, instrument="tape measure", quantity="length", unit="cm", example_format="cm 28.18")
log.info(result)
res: cm 8.7
